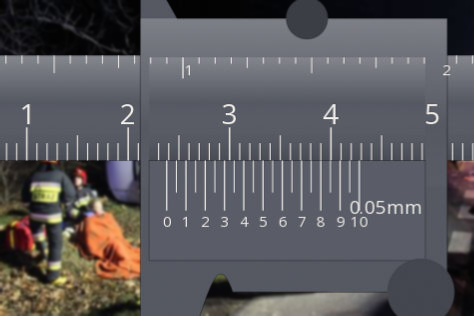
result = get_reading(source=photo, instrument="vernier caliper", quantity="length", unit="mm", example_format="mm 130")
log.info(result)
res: mm 23.8
